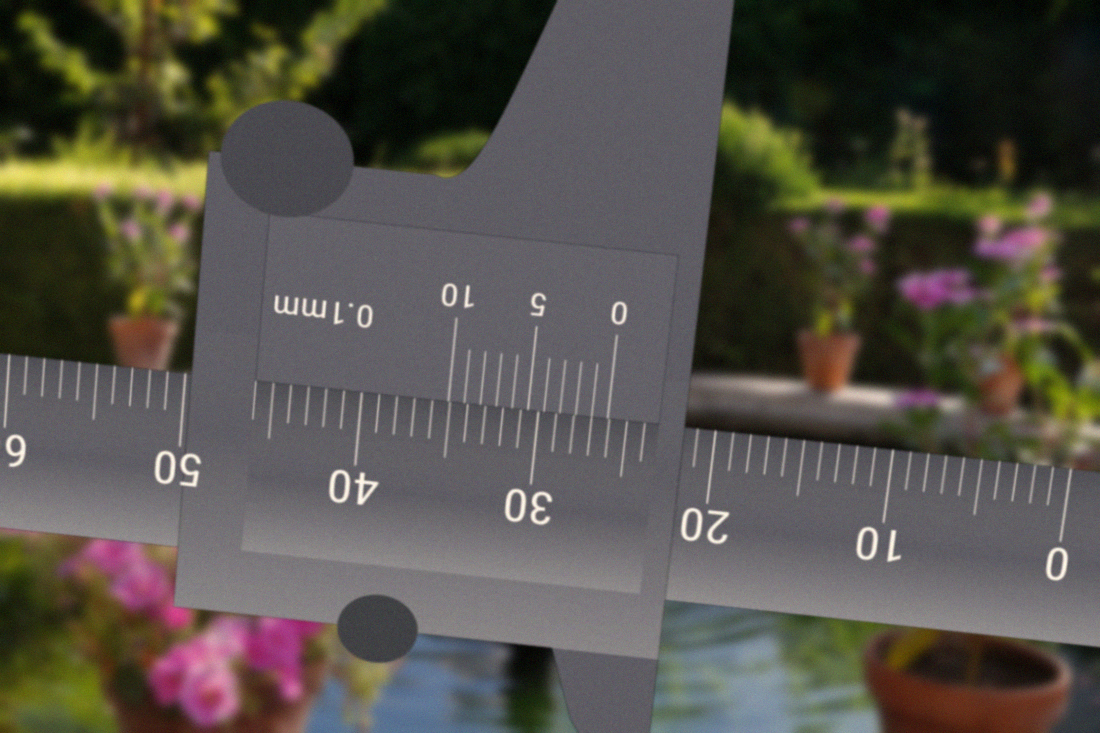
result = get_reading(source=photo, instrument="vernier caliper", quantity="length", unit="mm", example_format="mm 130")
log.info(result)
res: mm 26.1
